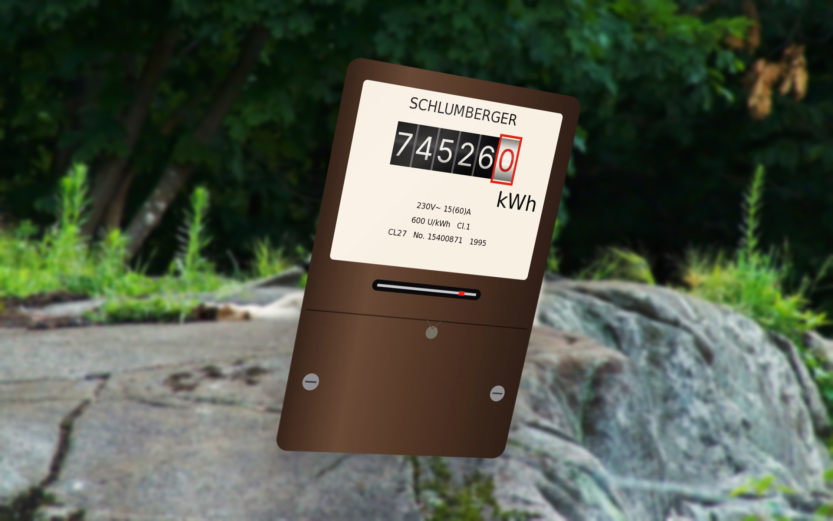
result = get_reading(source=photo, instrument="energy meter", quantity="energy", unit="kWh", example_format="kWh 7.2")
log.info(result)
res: kWh 74526.0
